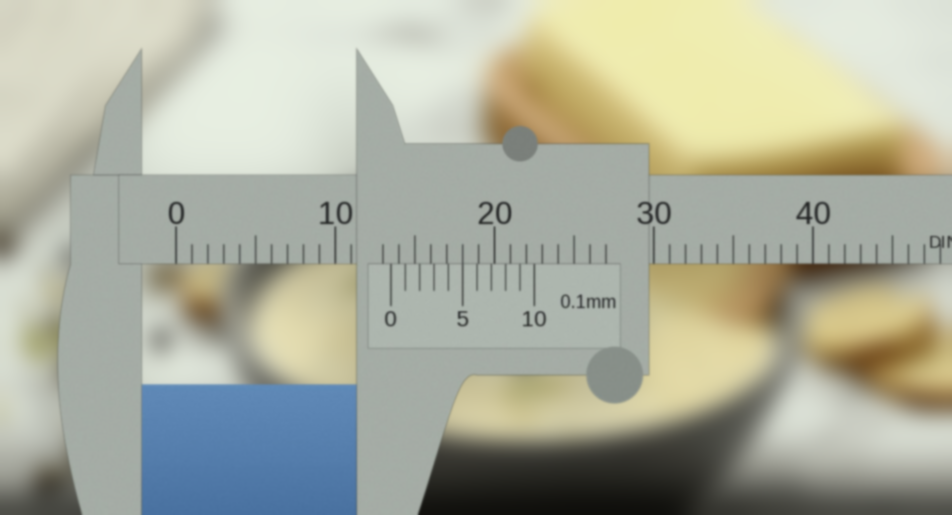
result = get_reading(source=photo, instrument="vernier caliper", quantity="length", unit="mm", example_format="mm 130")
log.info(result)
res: mm 13.5
